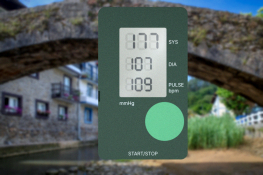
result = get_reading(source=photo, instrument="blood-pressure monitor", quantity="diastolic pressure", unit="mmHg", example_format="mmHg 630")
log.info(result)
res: mmHg 107
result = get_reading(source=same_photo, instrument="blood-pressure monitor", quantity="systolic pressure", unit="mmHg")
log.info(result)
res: mmHg 177
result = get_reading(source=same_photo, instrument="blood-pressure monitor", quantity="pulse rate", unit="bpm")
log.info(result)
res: bpm 109
